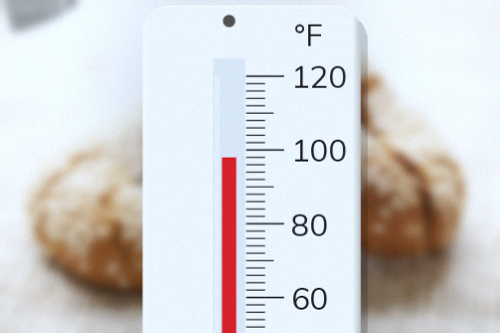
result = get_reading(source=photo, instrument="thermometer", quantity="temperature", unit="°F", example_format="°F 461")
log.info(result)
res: °F 98
